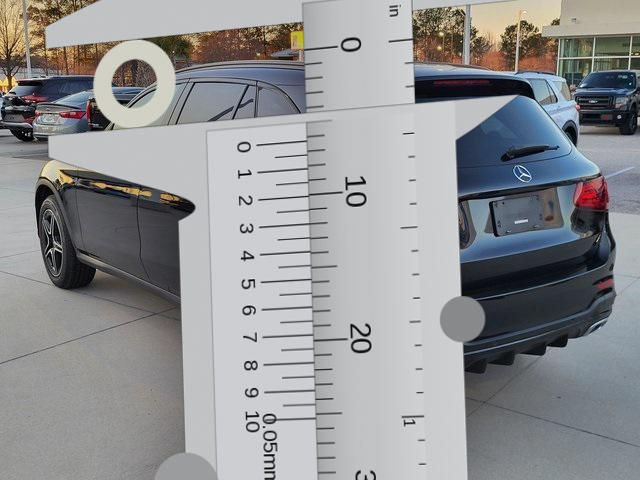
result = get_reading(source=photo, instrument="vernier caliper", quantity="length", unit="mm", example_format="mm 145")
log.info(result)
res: mm 6.3
